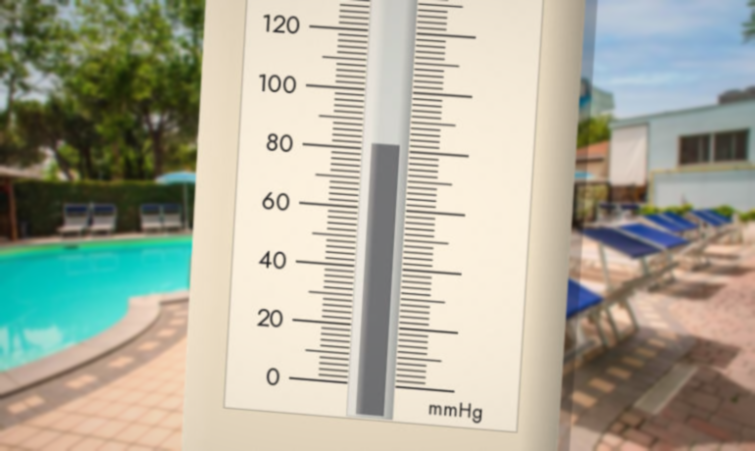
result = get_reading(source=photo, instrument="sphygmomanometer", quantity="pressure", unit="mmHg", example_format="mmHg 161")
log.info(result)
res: mmHg 82
